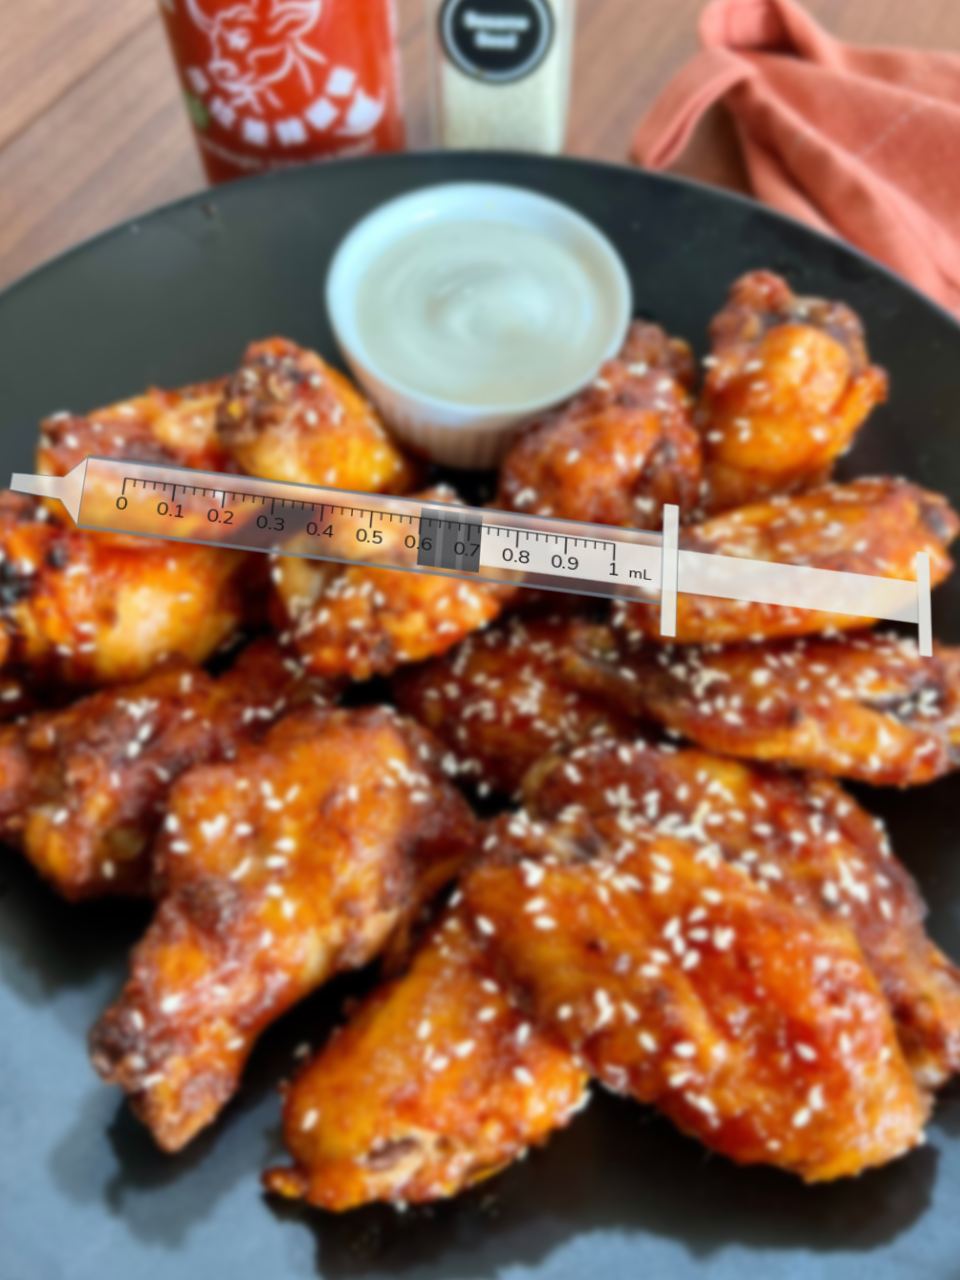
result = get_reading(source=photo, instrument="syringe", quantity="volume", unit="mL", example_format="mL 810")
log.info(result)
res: mL 0.6
